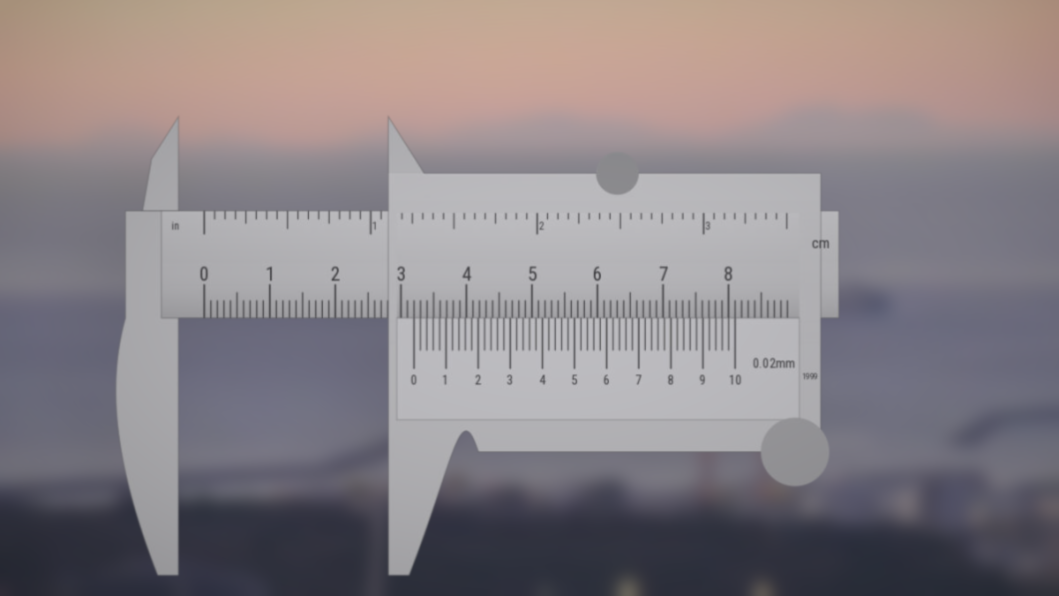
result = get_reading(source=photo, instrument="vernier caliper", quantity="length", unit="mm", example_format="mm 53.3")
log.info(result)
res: mm 32.0
